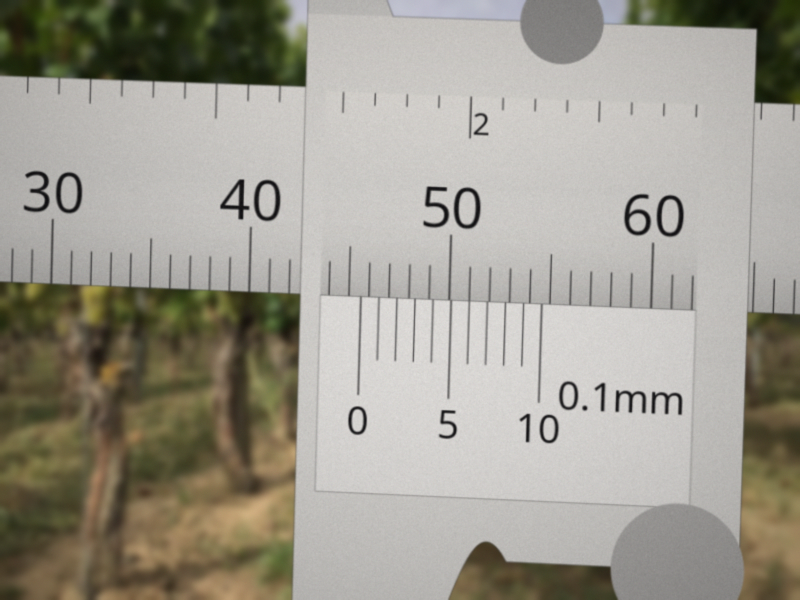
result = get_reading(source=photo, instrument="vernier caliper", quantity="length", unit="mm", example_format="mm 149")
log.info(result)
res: mm 45.6
